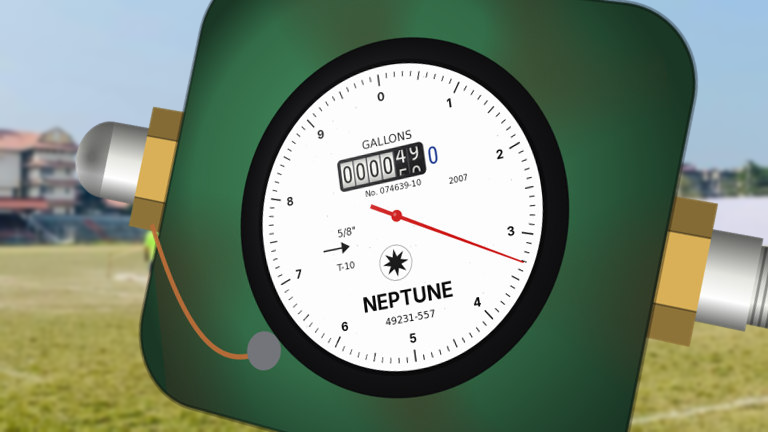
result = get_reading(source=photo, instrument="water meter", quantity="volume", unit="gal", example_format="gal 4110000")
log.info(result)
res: gal 493.3
